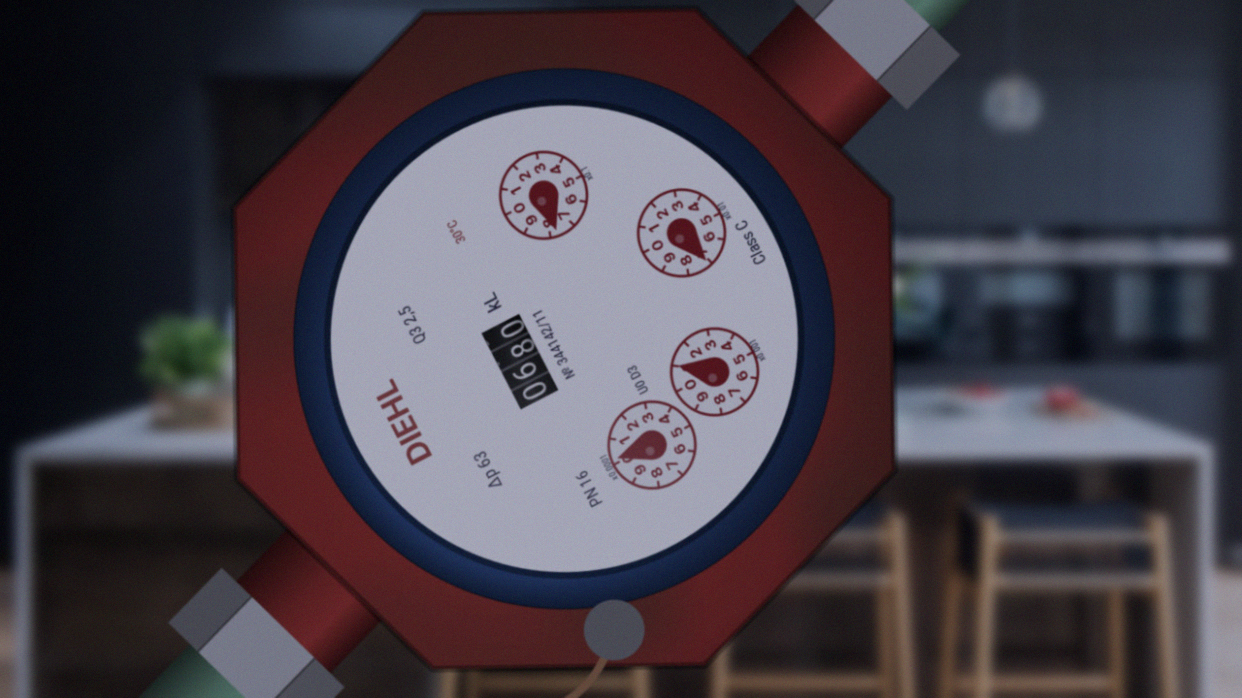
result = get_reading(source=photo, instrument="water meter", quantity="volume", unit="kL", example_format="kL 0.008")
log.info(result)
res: kL 679.7710
